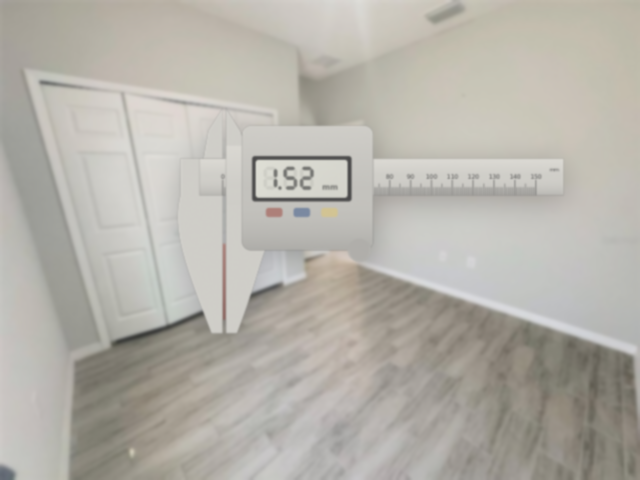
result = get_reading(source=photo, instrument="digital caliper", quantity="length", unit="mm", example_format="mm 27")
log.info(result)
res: mm 1.52
